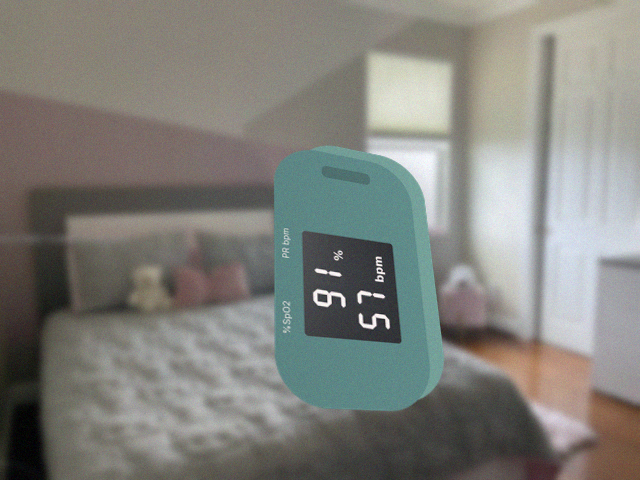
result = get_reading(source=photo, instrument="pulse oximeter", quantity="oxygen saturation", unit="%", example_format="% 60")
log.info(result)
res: % 91
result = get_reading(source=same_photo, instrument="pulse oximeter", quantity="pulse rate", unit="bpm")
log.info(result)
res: bpm 57
